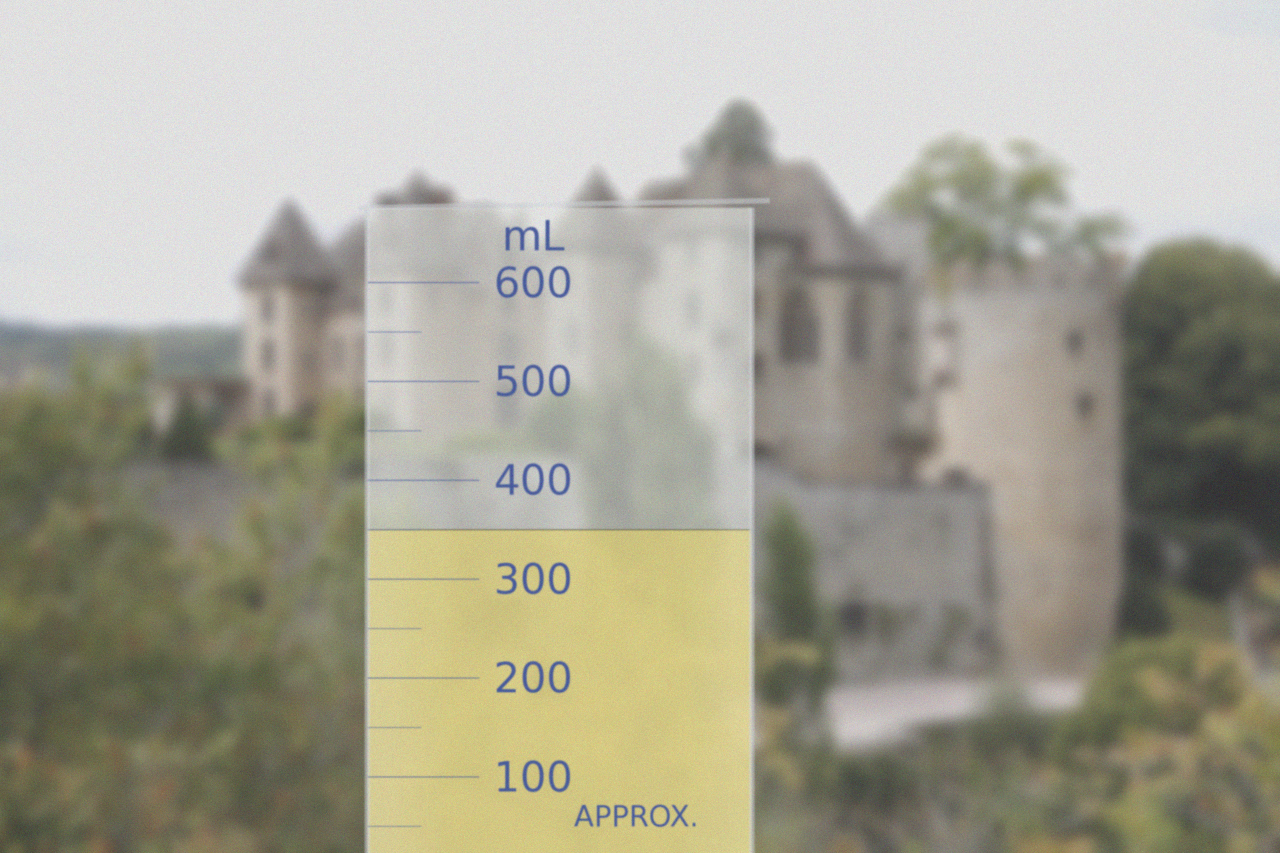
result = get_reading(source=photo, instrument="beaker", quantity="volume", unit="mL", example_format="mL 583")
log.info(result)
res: mL 350
